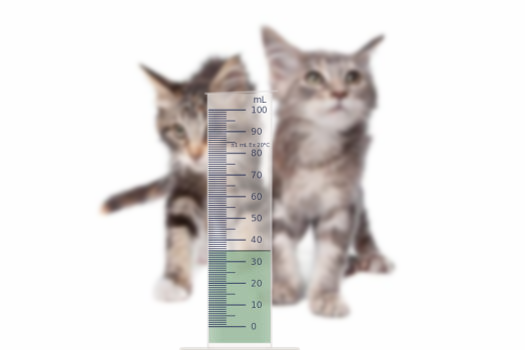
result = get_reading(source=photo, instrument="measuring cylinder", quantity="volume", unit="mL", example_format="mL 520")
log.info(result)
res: mL 35
